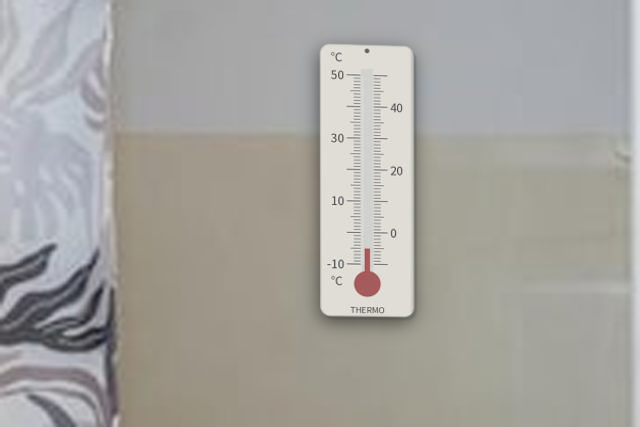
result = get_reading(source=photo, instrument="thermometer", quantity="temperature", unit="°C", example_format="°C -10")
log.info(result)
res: °C -5
